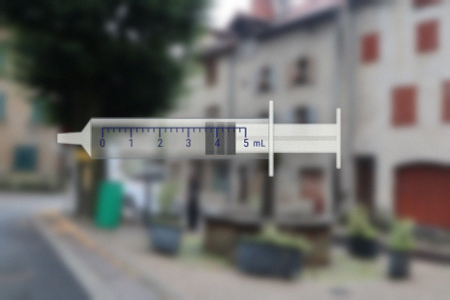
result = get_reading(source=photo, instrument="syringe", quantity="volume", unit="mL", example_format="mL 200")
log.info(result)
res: mL 3.6
